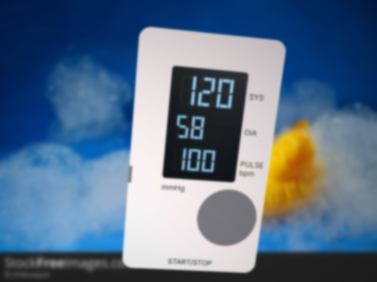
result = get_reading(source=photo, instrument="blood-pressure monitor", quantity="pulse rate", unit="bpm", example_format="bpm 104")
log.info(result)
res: bpm 100
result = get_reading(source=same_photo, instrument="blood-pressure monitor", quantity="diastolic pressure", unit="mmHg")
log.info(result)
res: mmHg 58
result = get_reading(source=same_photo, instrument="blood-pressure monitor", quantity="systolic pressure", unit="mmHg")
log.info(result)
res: mmHg 120
